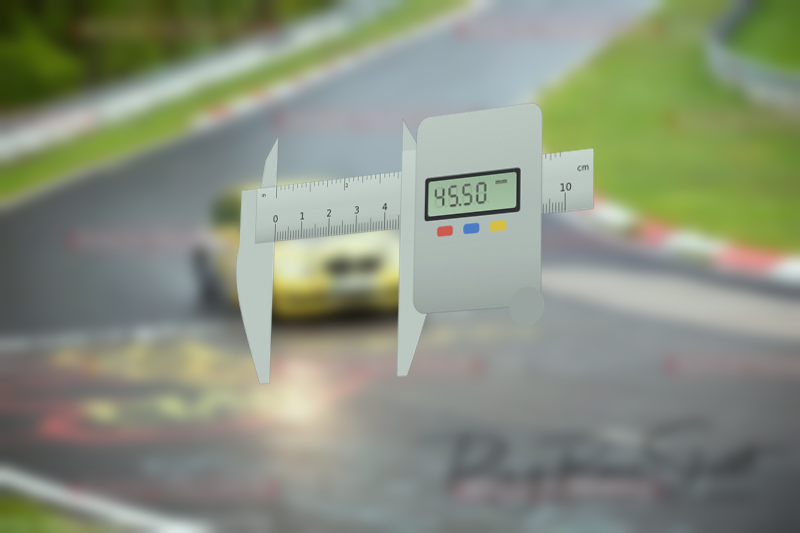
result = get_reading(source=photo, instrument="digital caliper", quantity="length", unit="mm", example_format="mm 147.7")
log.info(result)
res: mm 45.50
